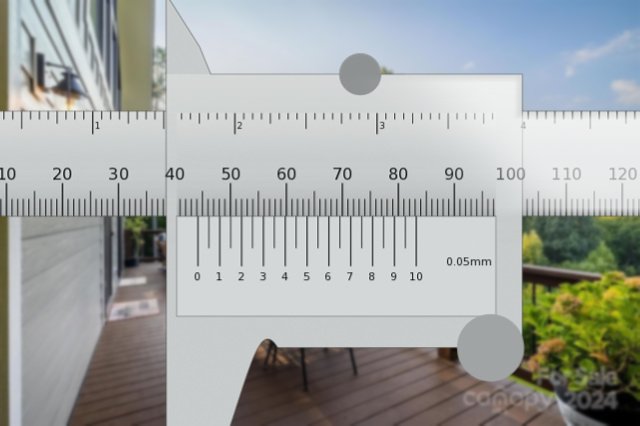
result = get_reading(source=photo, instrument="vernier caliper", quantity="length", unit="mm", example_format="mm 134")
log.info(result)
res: mm 44.2
